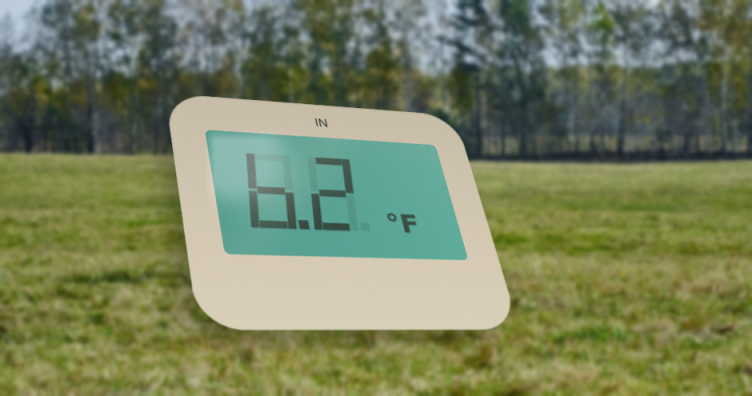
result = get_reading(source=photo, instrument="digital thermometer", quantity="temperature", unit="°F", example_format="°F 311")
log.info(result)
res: °F 6.2
